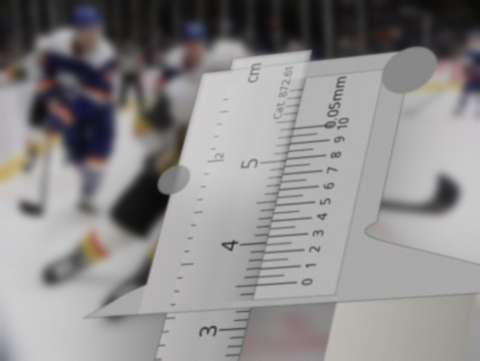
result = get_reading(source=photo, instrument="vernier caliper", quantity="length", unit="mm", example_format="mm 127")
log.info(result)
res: mm 35.0
